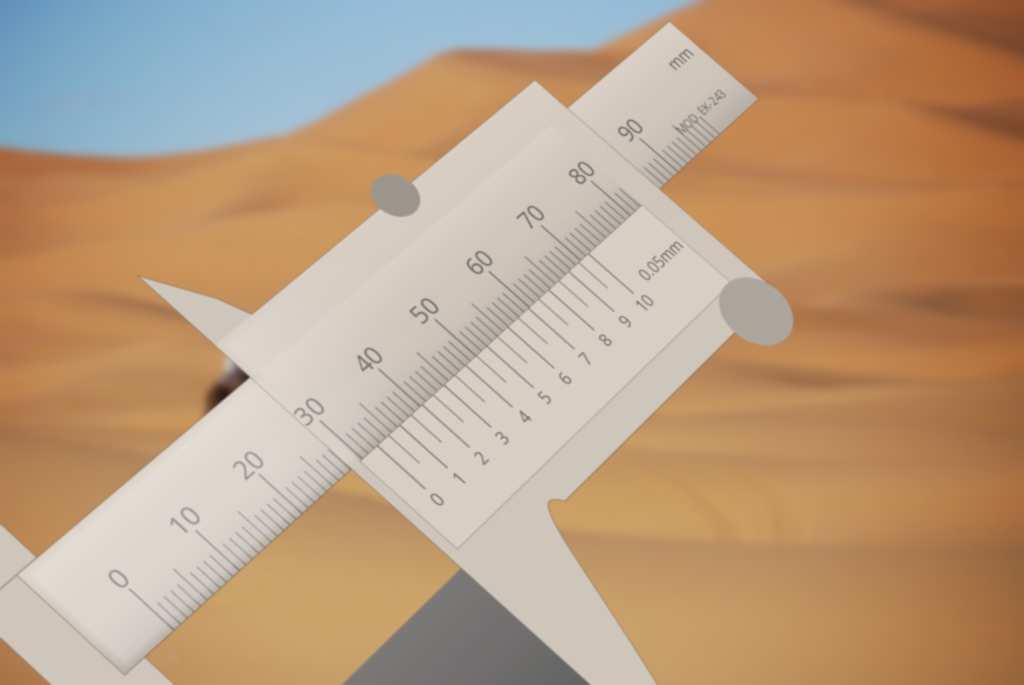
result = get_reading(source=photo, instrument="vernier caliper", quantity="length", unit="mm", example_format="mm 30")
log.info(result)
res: mm 32.5
